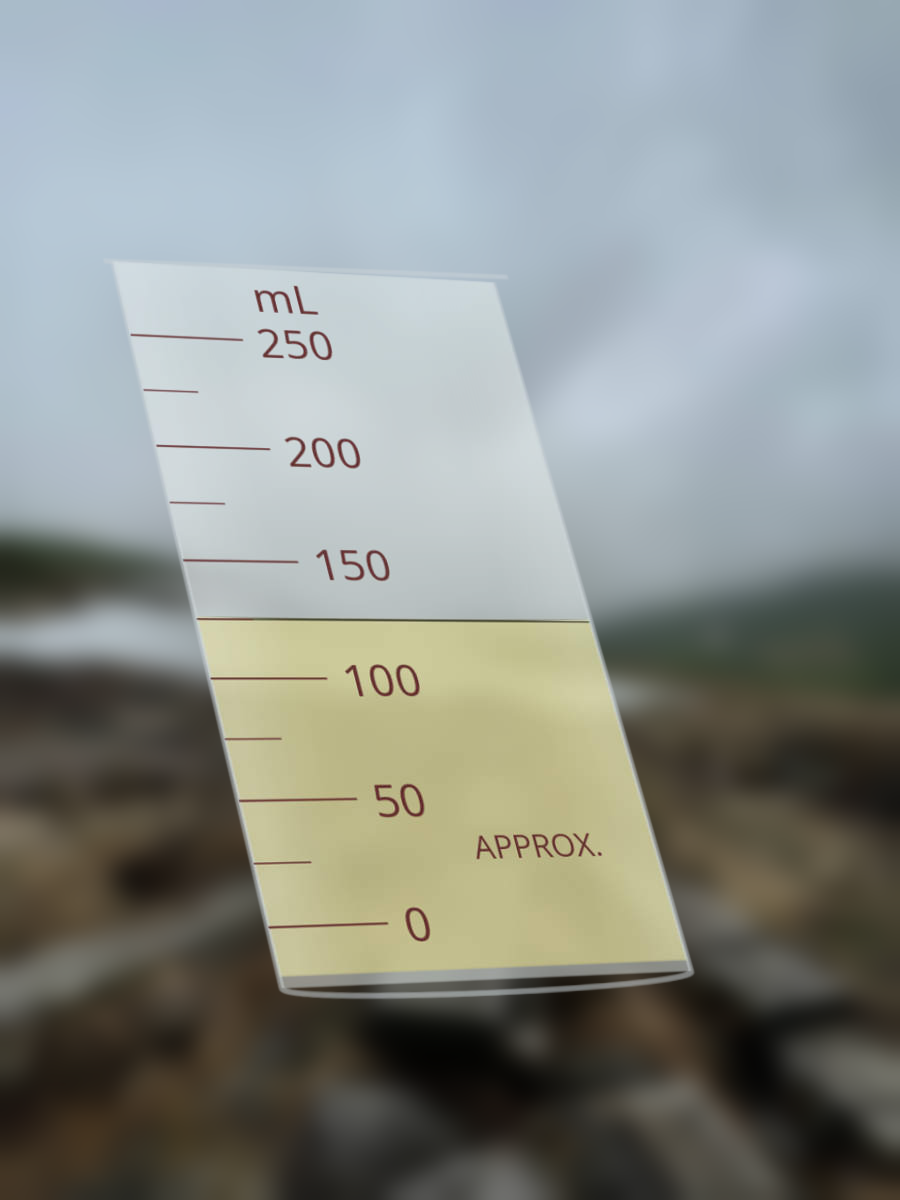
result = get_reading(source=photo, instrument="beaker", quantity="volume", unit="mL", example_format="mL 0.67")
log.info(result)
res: mL 125
